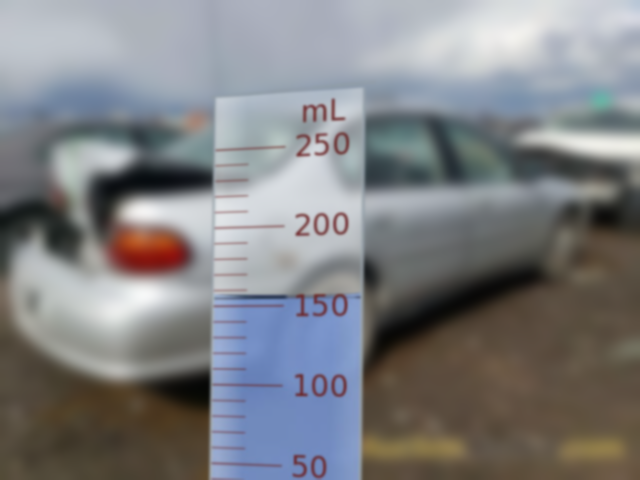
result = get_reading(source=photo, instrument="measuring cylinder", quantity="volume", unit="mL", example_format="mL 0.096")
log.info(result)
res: mL 155
